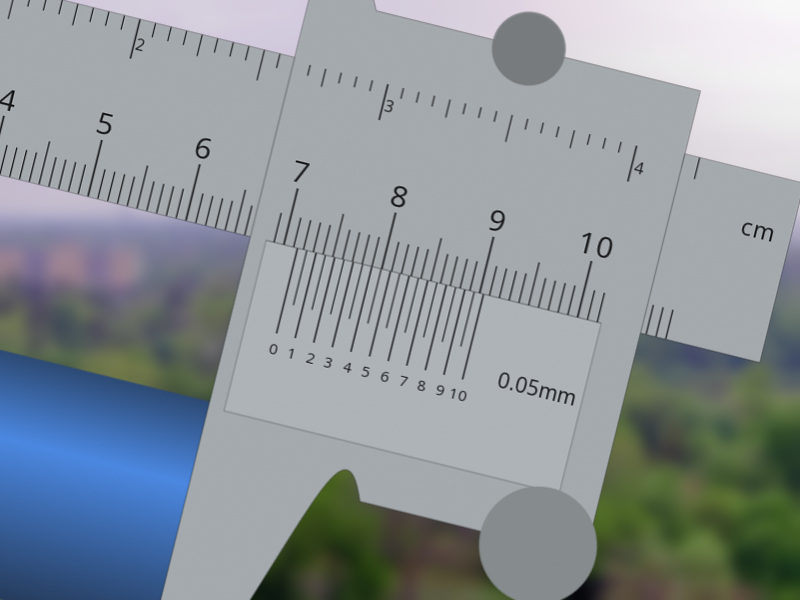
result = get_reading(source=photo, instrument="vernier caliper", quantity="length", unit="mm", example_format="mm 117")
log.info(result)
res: mm 71.4
